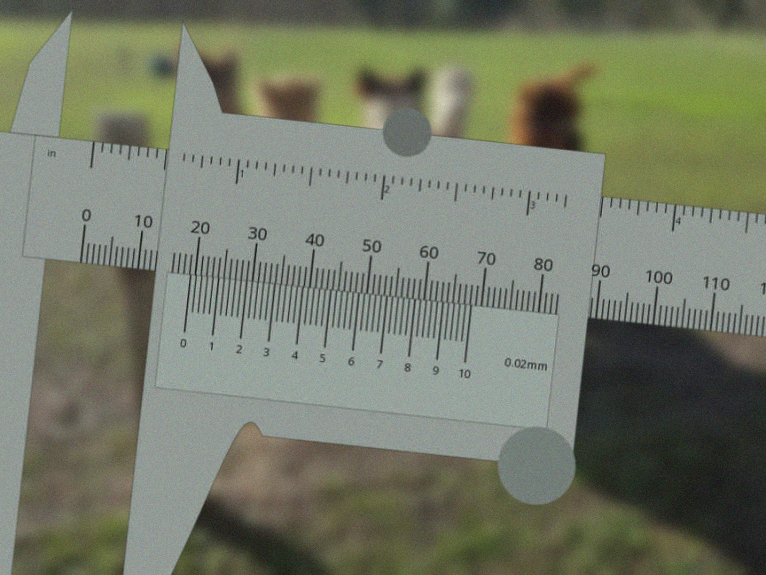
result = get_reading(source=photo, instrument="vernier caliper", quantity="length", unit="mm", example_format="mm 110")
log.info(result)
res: mm 19.2
